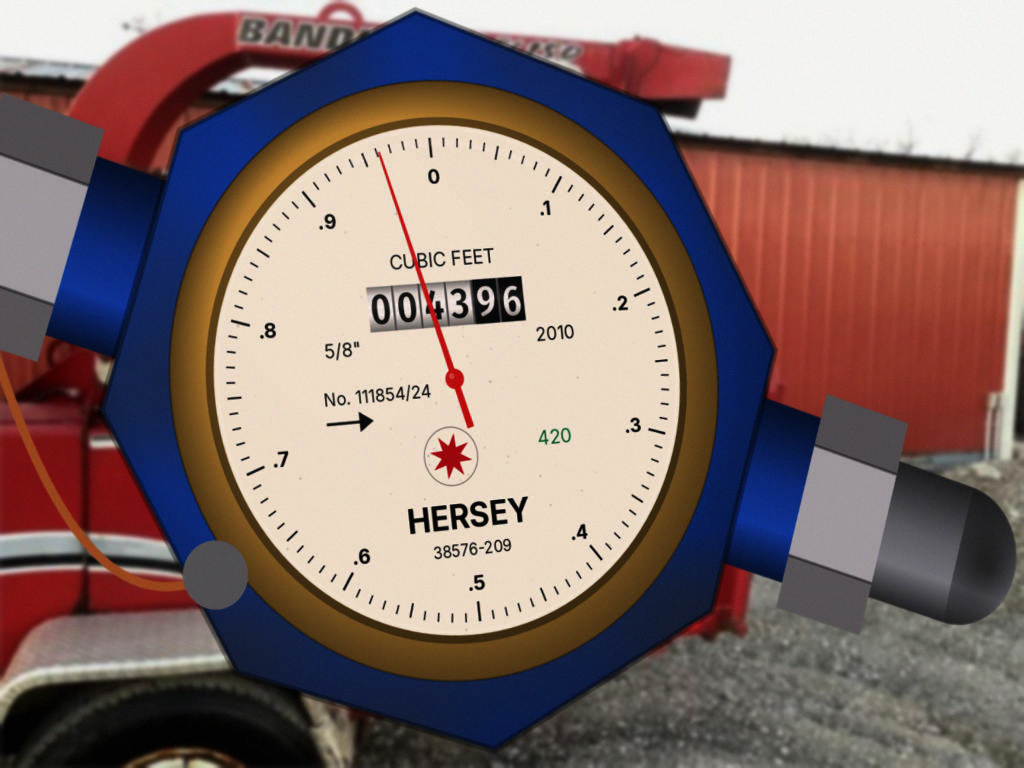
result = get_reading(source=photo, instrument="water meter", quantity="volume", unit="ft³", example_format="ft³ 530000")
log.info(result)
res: ft³ 4395.96
